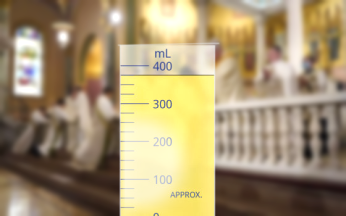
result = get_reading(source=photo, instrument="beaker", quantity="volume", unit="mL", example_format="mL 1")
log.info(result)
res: mL 375
